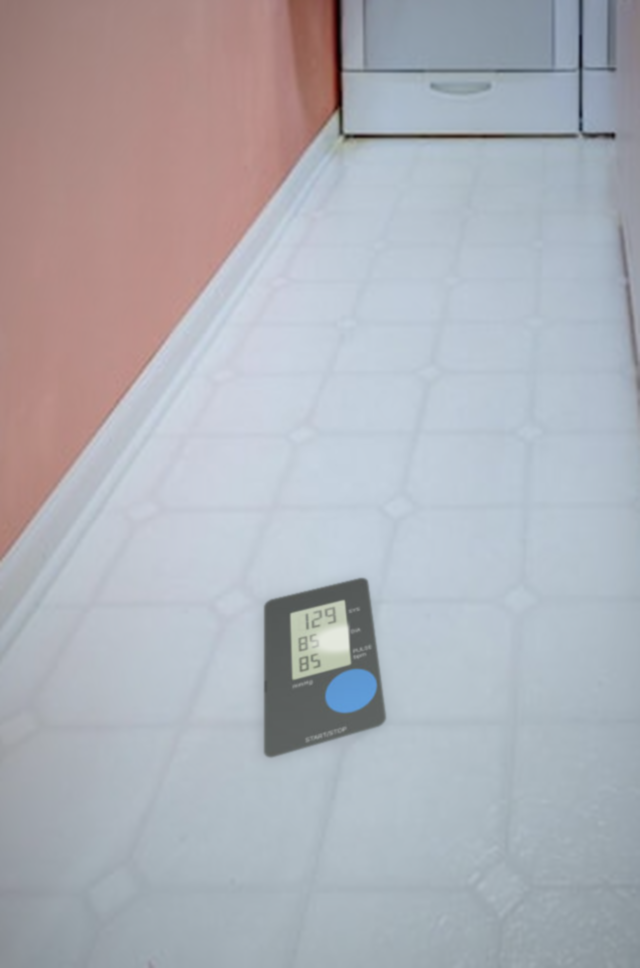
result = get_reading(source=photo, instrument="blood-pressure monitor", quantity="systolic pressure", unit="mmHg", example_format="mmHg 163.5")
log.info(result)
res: mmHg 129
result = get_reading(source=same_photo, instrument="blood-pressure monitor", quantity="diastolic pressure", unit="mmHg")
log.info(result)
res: mmHg 85
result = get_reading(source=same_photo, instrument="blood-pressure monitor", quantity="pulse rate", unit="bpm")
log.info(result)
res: bpm 85
